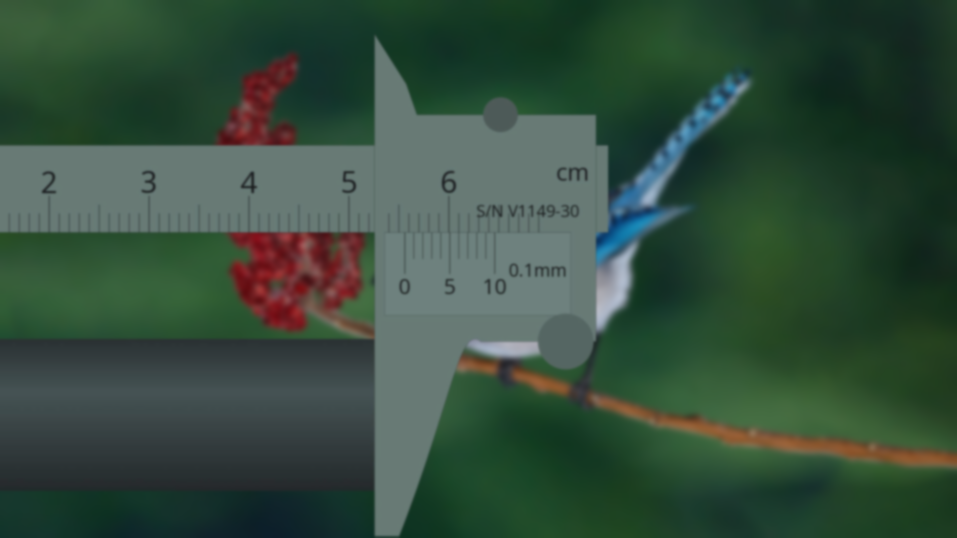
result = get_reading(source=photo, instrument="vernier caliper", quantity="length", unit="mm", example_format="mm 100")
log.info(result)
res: mm 55.6
